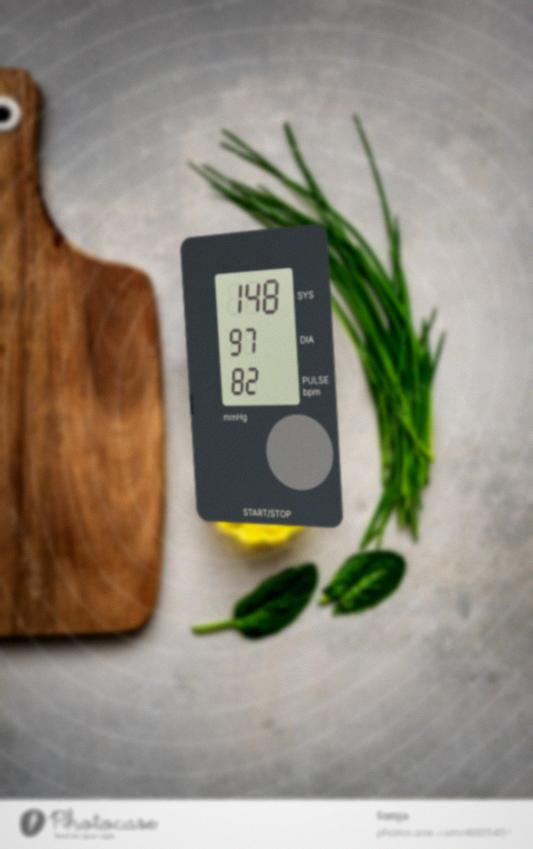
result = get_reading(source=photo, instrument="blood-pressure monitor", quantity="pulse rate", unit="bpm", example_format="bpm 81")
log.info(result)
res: bpm 82
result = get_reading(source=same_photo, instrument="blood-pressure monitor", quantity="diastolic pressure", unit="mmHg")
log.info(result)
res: mmHg 97
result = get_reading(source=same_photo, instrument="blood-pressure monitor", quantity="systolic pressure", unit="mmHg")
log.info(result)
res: mmHg 148
